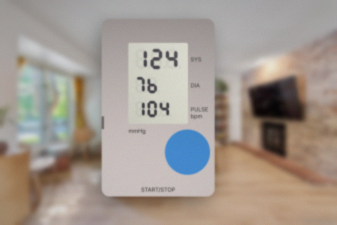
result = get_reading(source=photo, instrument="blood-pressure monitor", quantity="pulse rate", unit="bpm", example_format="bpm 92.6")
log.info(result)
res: bpm 104
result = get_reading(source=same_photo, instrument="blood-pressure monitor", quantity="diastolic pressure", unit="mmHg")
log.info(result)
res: mmHg 76
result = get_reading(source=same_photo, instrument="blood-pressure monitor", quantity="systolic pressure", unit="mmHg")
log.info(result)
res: mmHg 124
